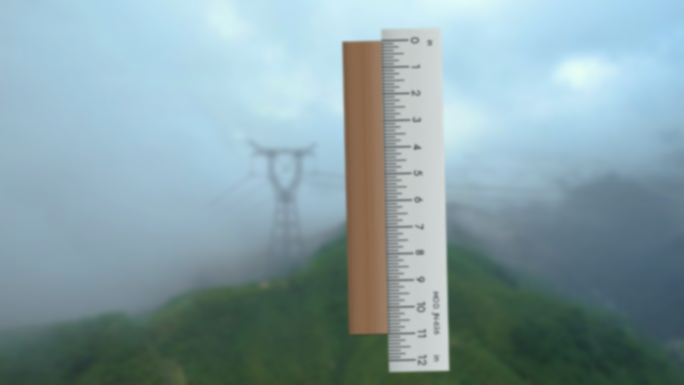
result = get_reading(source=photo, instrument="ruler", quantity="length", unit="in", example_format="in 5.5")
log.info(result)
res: in 11
